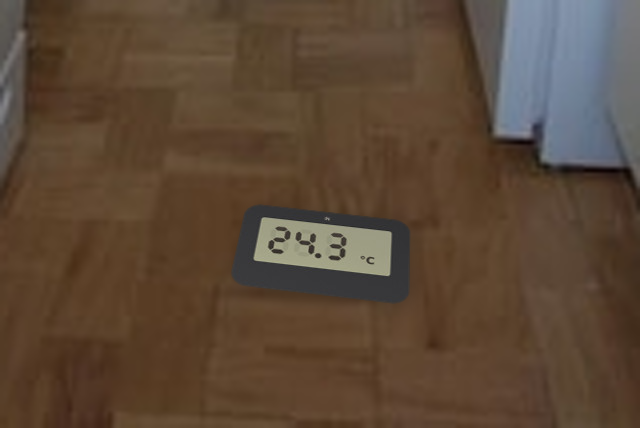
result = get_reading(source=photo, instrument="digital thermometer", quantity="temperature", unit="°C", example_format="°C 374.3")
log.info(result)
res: °C 24.3
